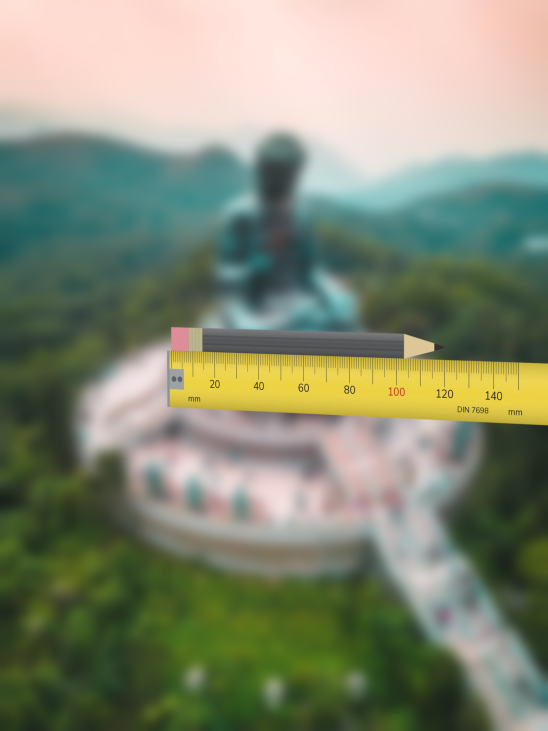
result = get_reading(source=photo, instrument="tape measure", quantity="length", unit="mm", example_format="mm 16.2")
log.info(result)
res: mm 120
